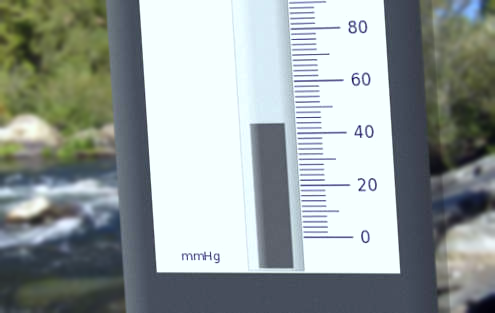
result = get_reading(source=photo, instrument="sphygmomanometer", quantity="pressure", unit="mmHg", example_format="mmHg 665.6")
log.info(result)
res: mmHg 44
